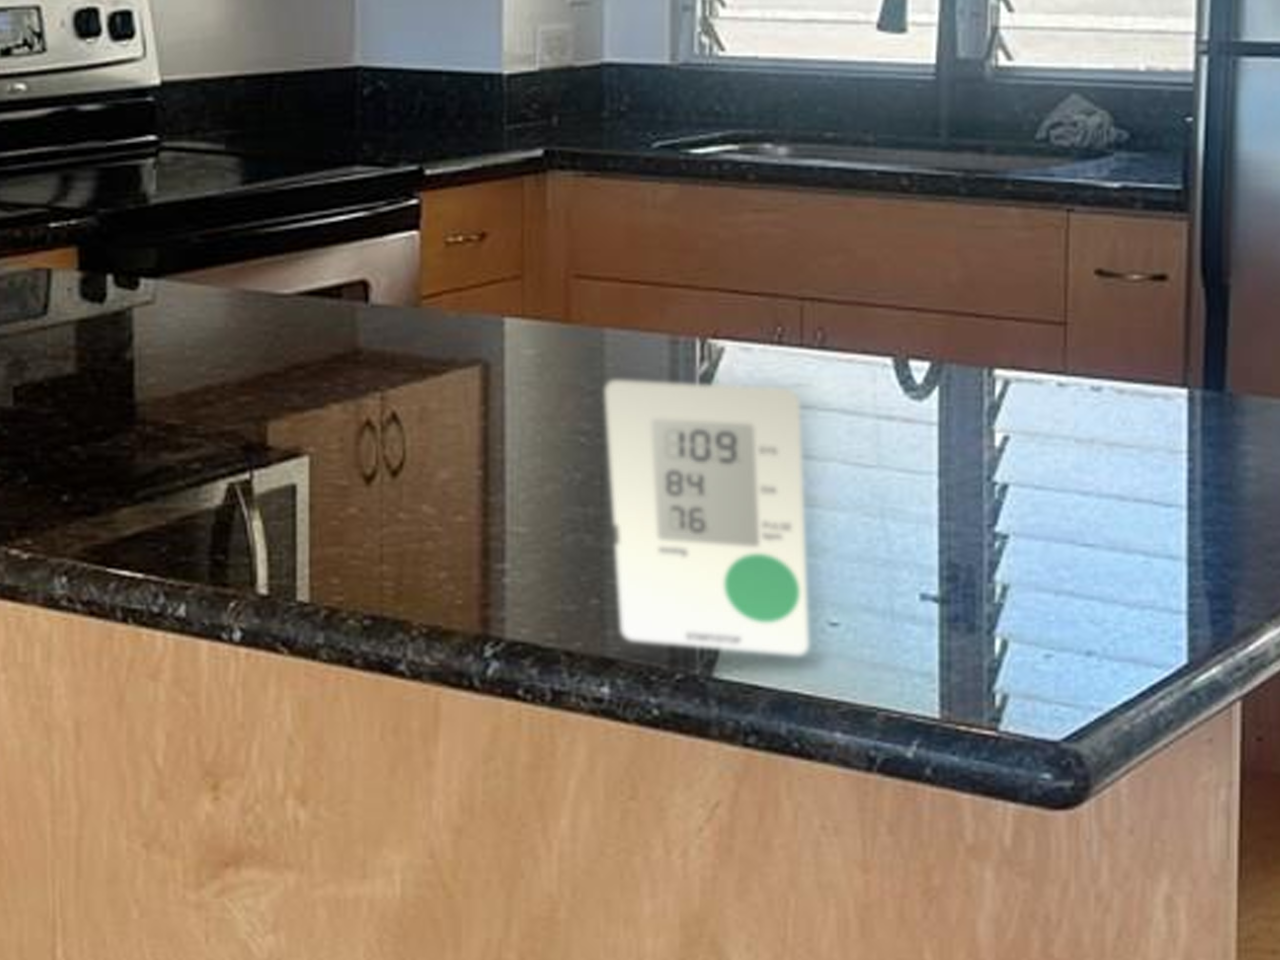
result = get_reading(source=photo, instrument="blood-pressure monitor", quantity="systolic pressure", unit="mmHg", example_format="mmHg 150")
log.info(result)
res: mmHg 109
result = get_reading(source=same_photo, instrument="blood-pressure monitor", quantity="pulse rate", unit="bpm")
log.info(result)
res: bpm 76
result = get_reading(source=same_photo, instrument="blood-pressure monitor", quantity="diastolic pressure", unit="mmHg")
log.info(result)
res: mmHg 84
